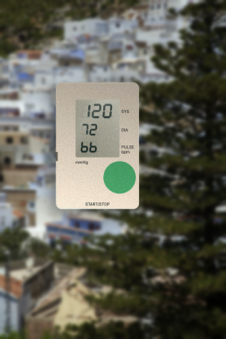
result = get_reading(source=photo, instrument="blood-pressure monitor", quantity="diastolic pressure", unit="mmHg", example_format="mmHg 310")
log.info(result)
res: mmHg 72
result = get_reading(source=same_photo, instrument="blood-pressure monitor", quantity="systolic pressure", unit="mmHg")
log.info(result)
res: mmHg 120
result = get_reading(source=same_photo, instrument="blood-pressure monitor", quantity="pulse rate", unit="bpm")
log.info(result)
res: bpm 66
